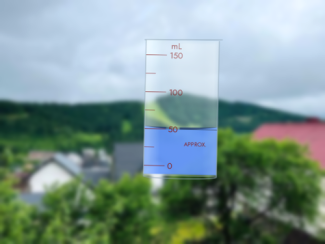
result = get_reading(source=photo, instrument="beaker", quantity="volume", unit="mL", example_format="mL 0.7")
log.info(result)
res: mL 50
